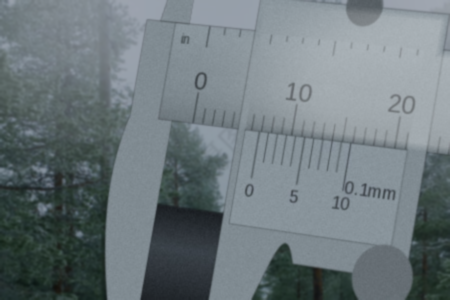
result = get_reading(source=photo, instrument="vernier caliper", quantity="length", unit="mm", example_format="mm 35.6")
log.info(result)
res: mm 6.8
